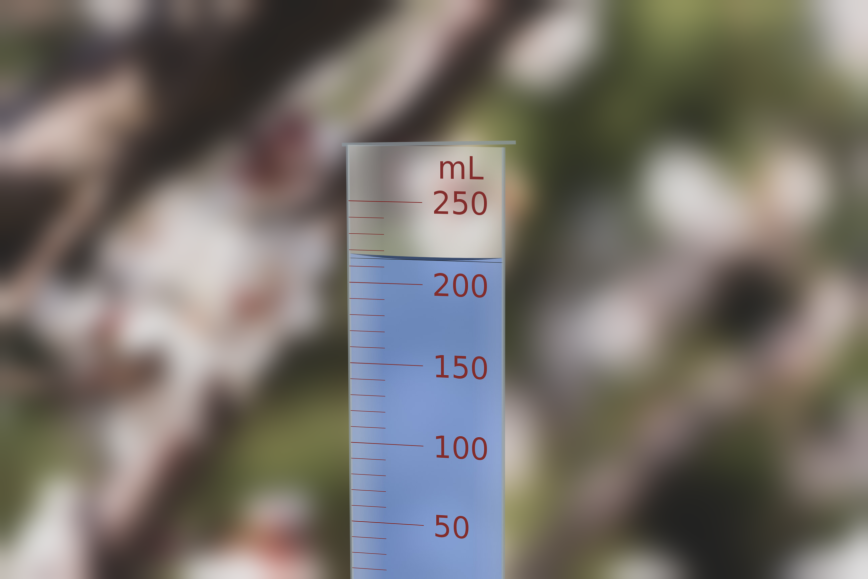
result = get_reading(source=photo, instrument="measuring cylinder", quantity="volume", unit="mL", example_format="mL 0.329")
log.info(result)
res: mL 215
